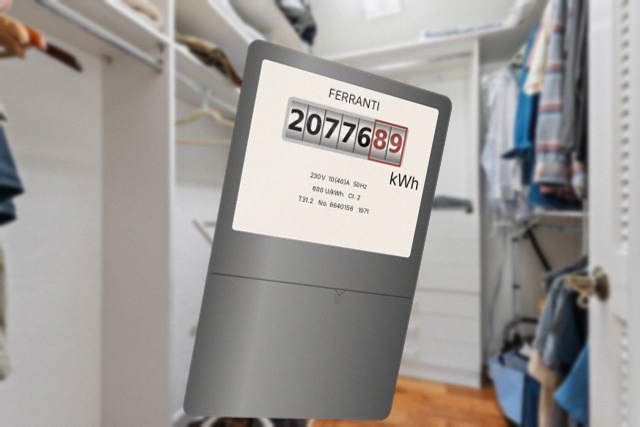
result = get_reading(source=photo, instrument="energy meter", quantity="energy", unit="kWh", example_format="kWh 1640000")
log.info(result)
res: kWh 20776.89
